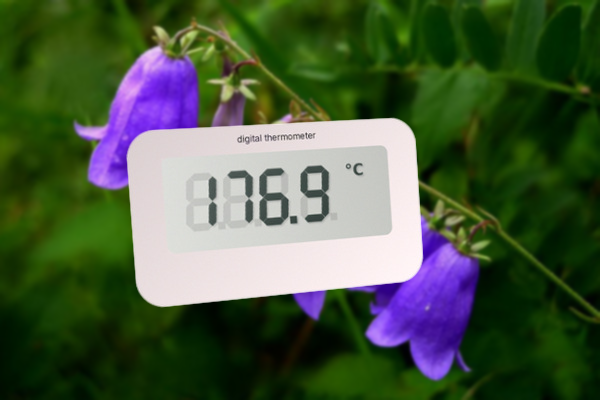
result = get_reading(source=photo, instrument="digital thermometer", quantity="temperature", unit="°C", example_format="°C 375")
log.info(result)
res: °C 176.9
